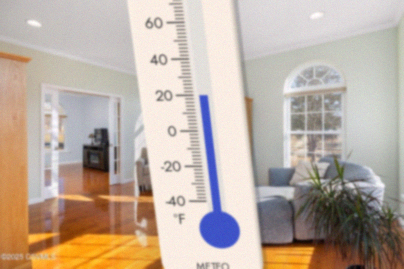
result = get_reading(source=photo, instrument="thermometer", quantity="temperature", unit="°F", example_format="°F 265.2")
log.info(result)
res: °F 20
